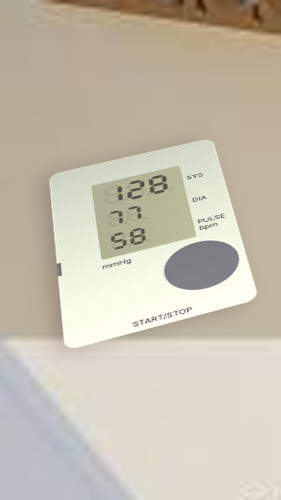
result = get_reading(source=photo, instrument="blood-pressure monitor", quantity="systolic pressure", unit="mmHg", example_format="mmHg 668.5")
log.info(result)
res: mmHg 128
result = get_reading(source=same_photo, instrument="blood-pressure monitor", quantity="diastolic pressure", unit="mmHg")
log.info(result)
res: mmHg 77
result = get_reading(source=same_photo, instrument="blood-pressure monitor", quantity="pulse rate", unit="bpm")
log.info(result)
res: bpm 58
